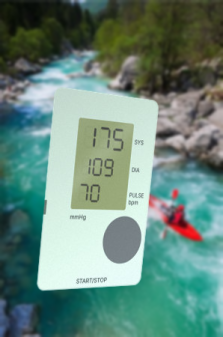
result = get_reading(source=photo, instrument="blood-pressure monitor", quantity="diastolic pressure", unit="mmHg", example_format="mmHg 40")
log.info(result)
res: mmHg 109
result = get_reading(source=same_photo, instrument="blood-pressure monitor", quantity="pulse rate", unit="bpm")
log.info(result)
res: bpm 70
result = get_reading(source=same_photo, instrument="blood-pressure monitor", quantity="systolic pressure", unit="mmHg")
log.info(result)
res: mmHg 175
